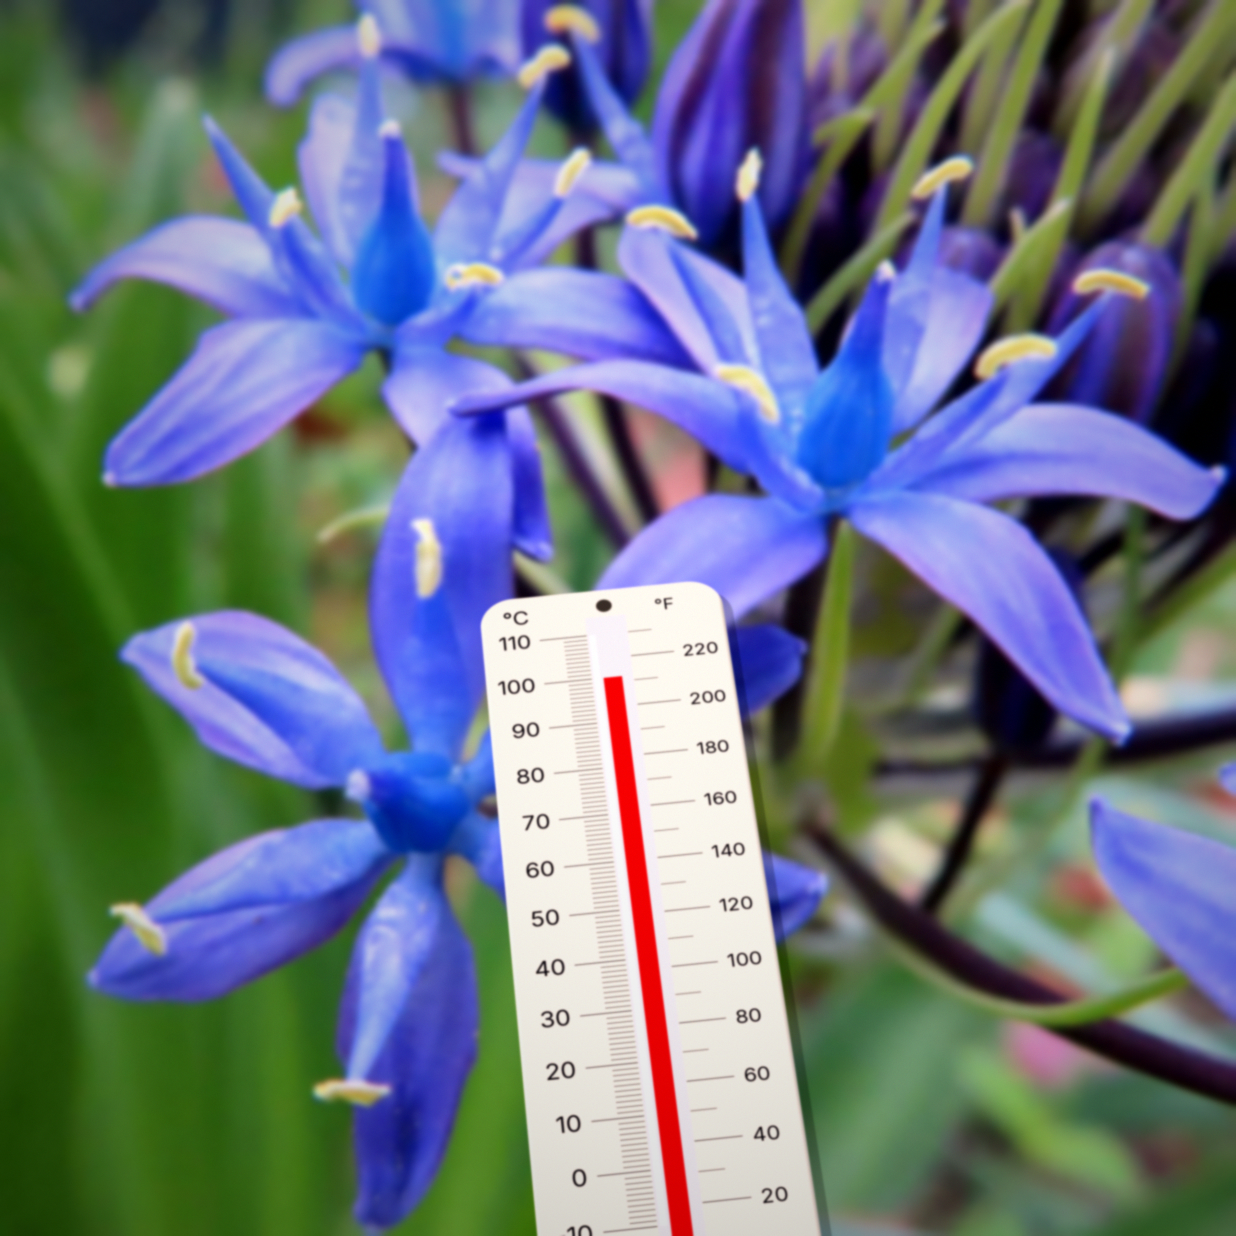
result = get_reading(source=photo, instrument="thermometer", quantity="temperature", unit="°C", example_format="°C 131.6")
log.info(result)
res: °C 100
